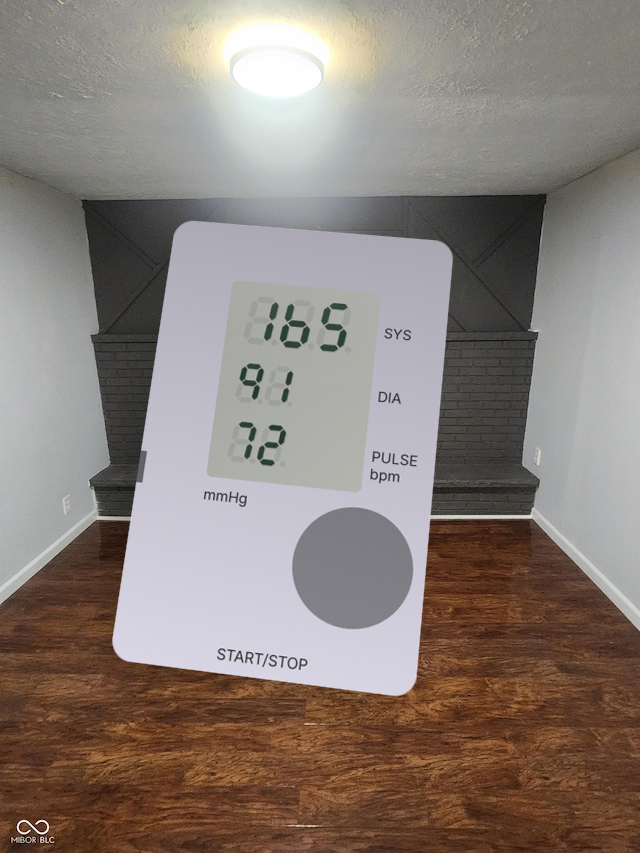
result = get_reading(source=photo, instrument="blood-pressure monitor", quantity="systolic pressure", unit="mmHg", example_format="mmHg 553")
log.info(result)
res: mmHg 165
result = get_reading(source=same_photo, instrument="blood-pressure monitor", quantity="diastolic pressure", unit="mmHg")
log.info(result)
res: mmHg 91
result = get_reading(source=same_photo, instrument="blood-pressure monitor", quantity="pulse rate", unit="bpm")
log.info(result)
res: bpm 72
